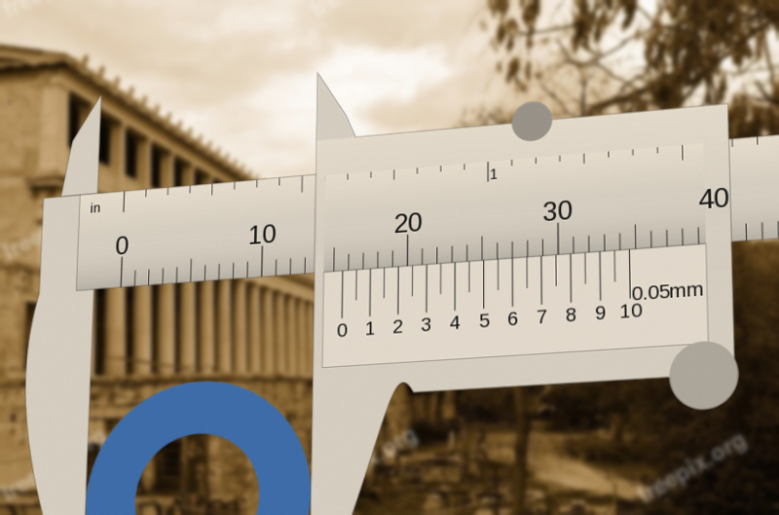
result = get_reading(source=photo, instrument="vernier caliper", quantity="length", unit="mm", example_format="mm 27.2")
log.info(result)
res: mm 15.6
